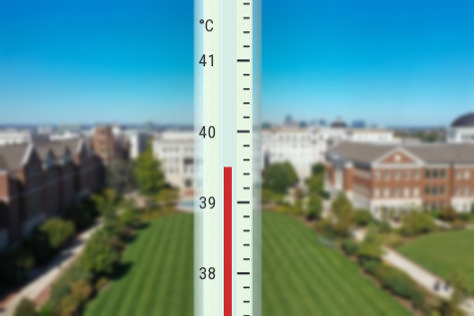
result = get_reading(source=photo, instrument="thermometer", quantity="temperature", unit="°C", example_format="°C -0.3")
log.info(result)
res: °C 39.5
